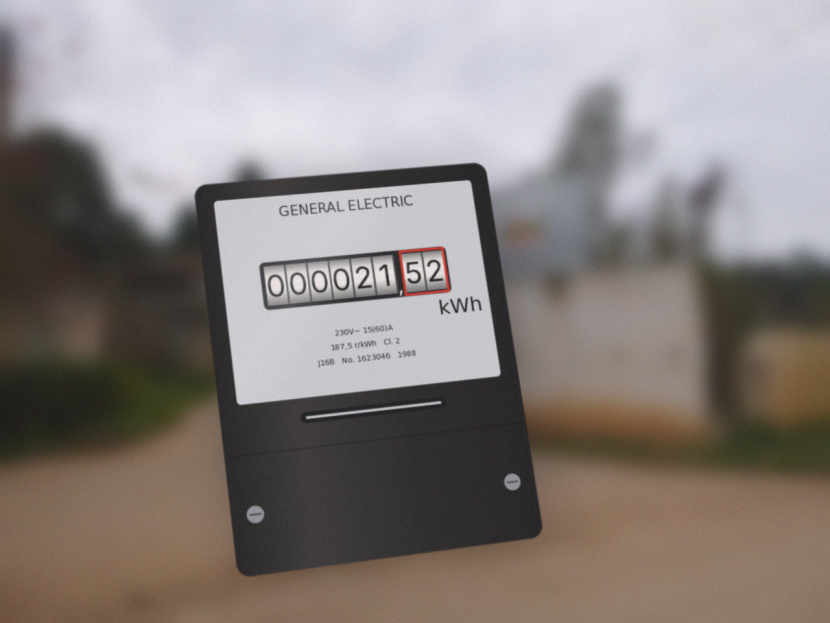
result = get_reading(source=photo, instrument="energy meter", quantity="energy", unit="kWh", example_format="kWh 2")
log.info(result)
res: kWh 21.52
